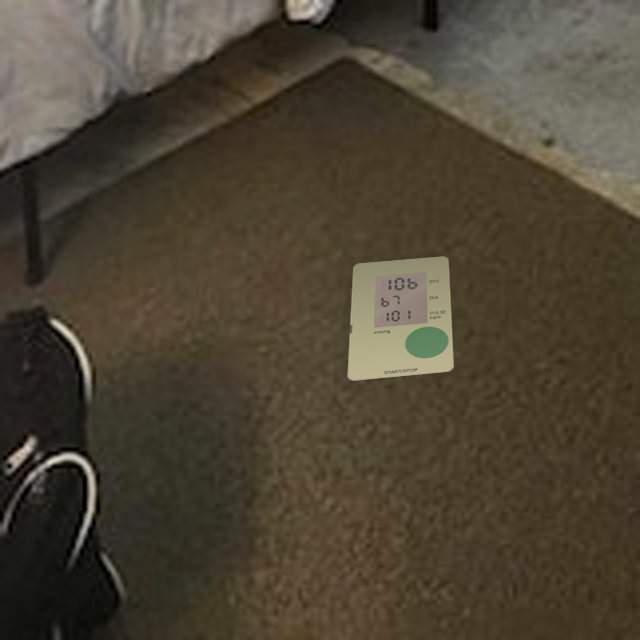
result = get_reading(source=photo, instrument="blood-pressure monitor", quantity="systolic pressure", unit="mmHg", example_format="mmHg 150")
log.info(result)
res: mmHg 106
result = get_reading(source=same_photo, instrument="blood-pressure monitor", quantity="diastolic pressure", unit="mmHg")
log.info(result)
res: mmHg 67
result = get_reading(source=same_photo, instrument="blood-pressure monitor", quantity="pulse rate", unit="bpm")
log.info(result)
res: bpm 101
